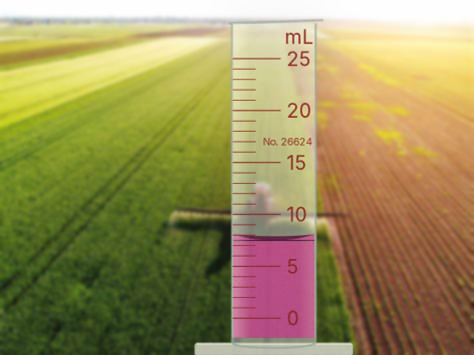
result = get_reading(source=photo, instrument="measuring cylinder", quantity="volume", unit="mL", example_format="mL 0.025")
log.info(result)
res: mL 7.5
